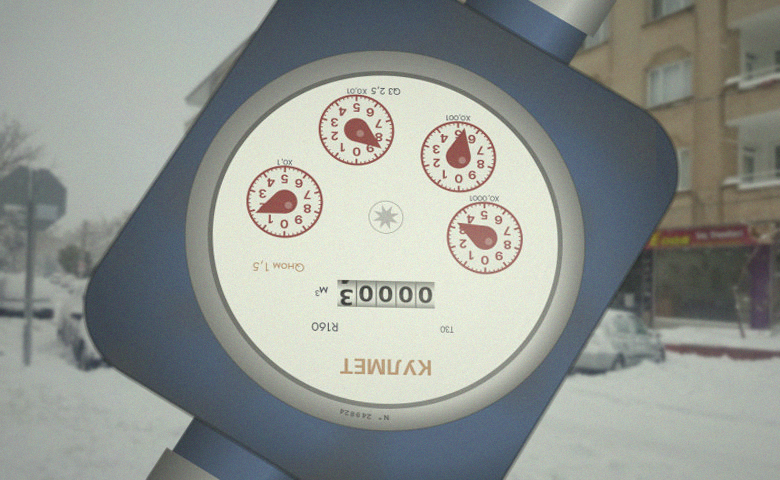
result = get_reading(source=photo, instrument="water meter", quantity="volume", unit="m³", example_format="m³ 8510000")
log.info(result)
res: m³ 3.1853
